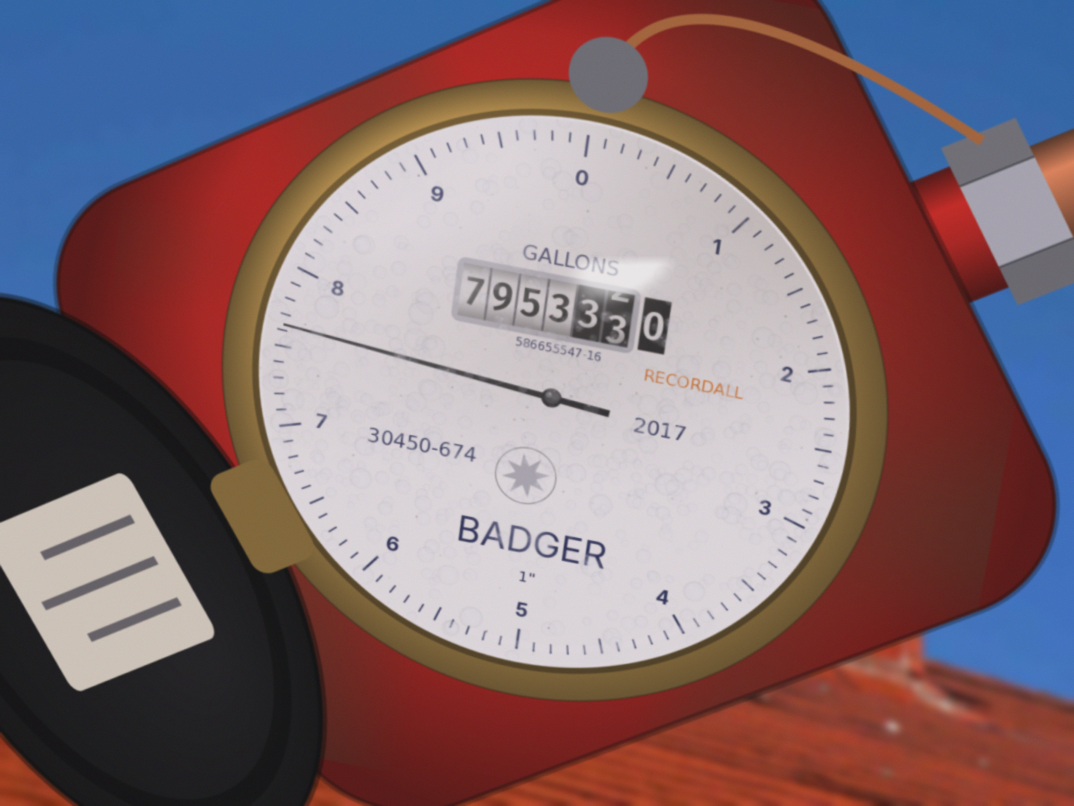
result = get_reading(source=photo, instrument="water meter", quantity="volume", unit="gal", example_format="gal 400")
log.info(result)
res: gal 7953327.6
